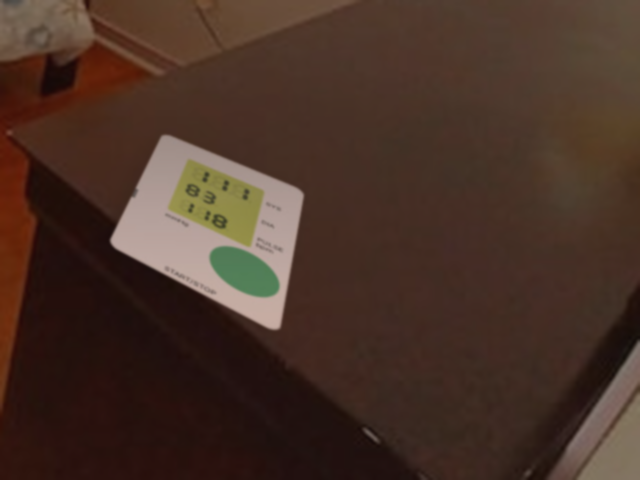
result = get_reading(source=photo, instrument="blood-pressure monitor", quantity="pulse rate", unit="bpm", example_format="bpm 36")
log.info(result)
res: bpm 118
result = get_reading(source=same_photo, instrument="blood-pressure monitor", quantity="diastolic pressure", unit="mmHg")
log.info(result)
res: mmHg 83
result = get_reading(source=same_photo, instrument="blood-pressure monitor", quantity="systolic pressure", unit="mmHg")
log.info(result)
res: mmHg 111
